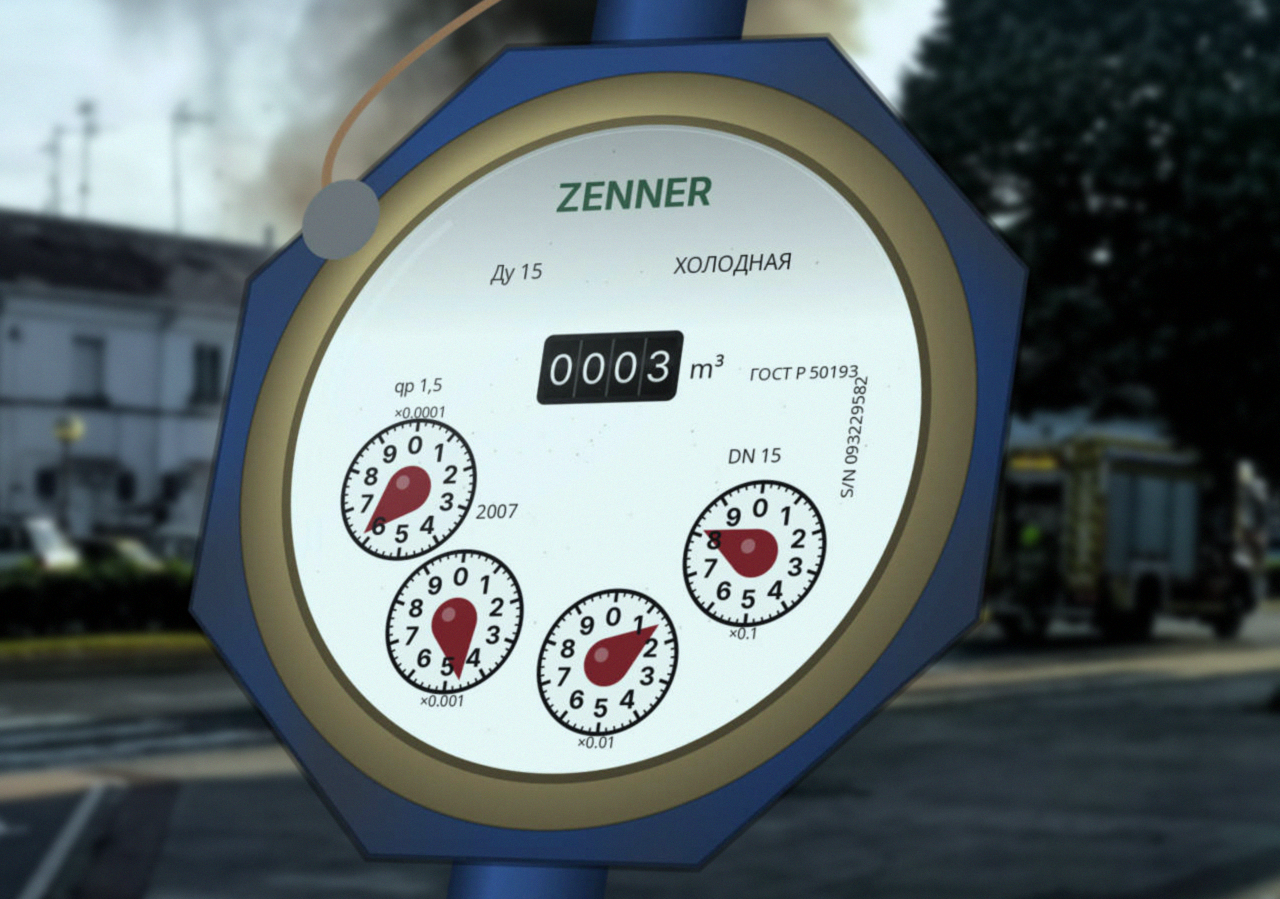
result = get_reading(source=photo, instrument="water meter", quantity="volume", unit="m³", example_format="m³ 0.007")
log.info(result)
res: m³ 3.8146
